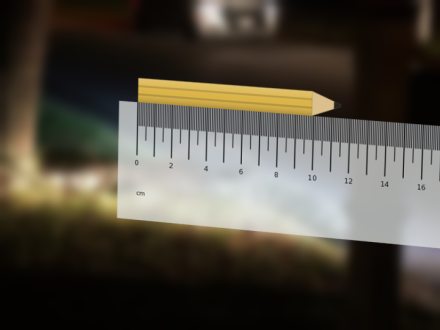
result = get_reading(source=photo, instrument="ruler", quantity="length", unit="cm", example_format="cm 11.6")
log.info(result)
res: cm 11.5
